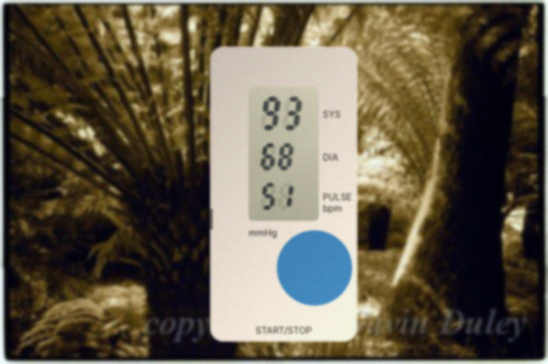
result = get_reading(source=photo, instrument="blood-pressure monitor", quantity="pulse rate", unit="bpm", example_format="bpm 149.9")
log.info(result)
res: bpm 51
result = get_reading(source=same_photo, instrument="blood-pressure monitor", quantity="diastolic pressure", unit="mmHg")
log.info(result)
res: mmHg 68
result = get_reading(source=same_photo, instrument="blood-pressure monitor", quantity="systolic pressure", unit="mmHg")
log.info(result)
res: mmHg 93
